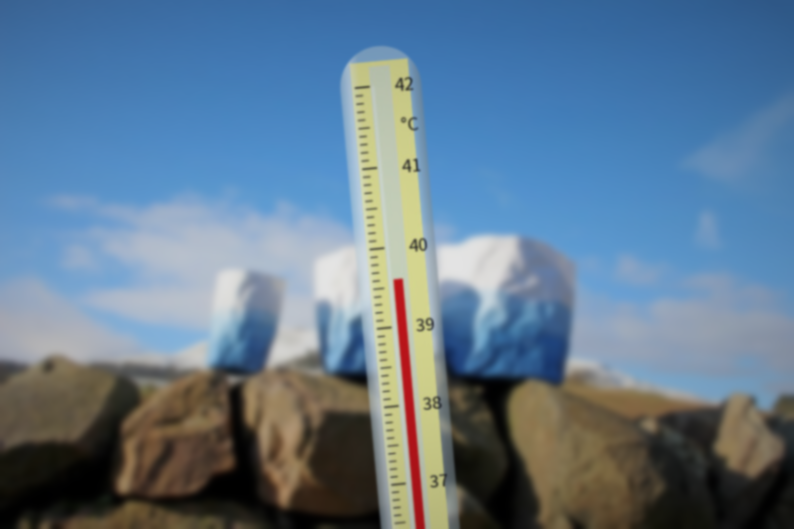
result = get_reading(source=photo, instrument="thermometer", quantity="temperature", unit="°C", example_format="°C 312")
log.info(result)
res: °C 39.6
